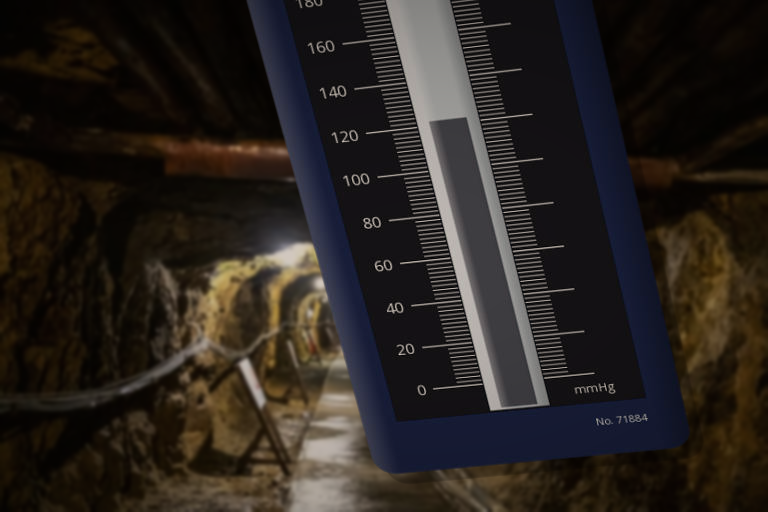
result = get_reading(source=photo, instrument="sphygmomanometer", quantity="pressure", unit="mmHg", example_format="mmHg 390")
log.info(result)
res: mmHg 122
